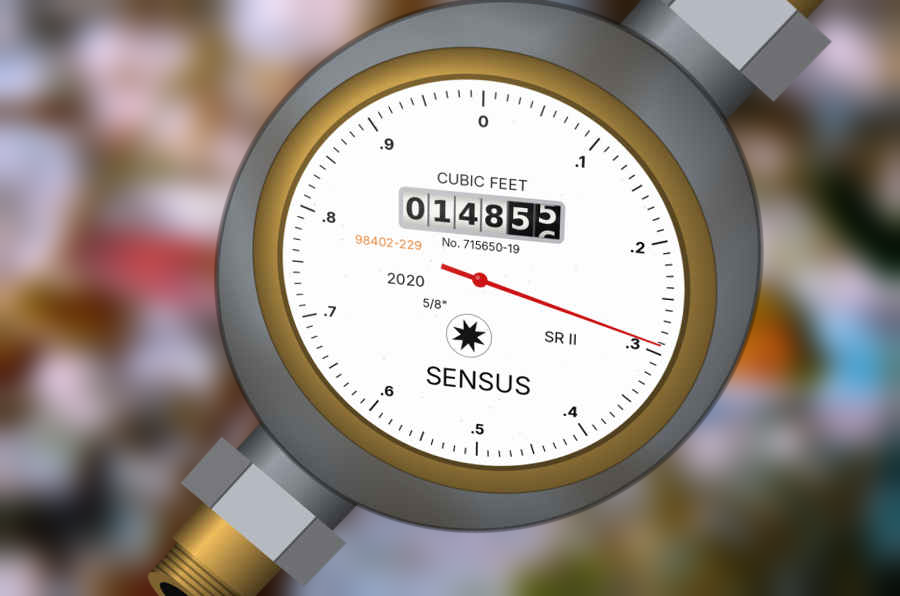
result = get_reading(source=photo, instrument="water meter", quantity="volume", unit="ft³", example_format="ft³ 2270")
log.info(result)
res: ft³ 14855.29
